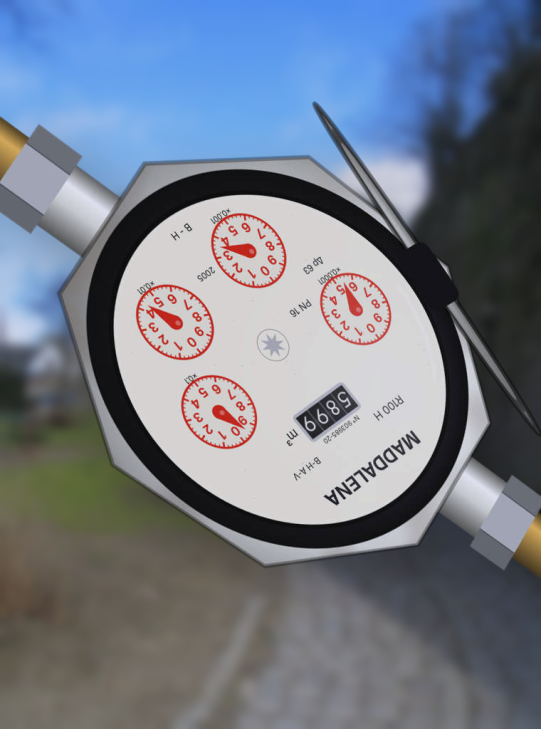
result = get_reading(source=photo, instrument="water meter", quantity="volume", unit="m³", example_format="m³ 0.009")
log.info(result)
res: m³ 5898.9435
